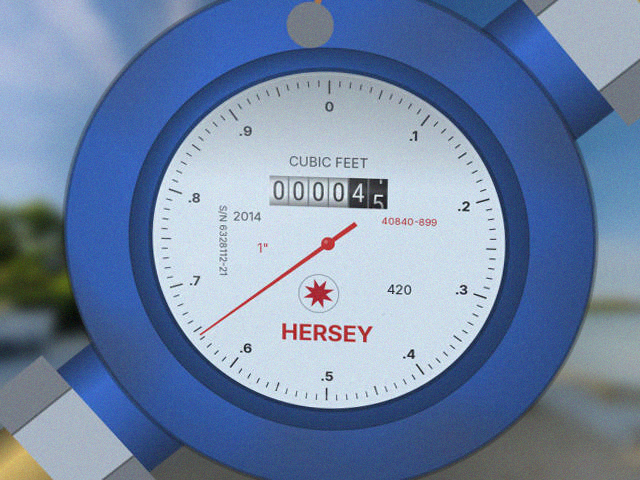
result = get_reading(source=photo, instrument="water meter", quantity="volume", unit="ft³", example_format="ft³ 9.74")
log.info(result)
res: ft³ 44.64
